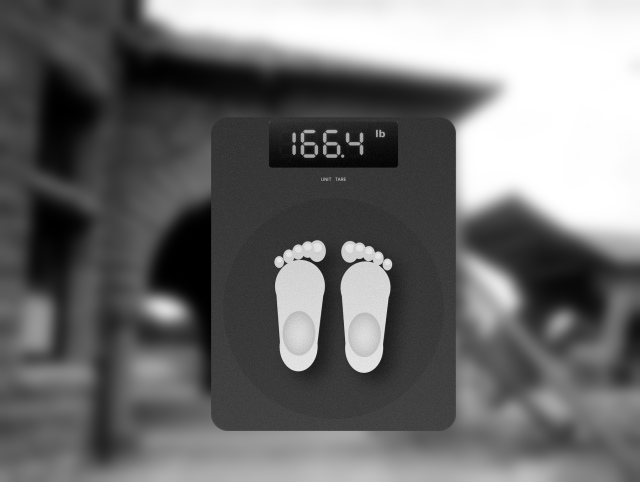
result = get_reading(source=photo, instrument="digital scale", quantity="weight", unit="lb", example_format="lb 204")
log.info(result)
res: lb 166.4
